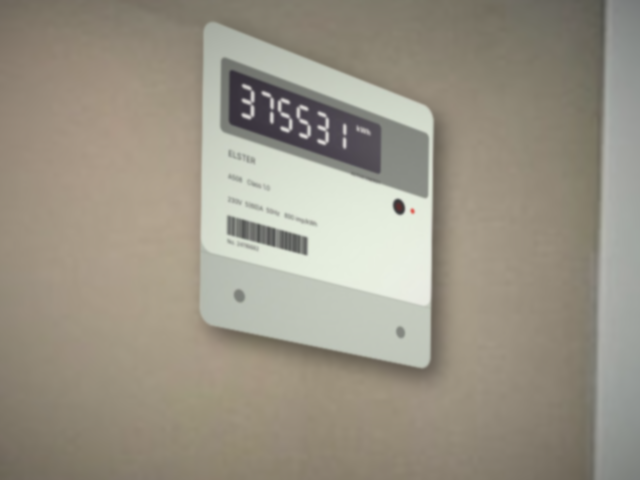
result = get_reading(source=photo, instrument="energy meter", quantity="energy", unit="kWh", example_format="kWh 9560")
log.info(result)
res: kWh 375531
